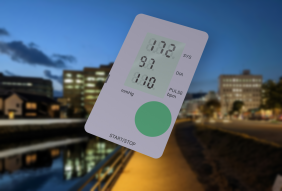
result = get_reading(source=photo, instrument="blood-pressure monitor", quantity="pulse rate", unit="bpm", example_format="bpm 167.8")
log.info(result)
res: bpm 110
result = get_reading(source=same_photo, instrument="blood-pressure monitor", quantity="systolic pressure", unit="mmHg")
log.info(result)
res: mmHg 172
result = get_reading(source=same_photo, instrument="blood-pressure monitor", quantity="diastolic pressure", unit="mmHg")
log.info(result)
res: mmHg 97
